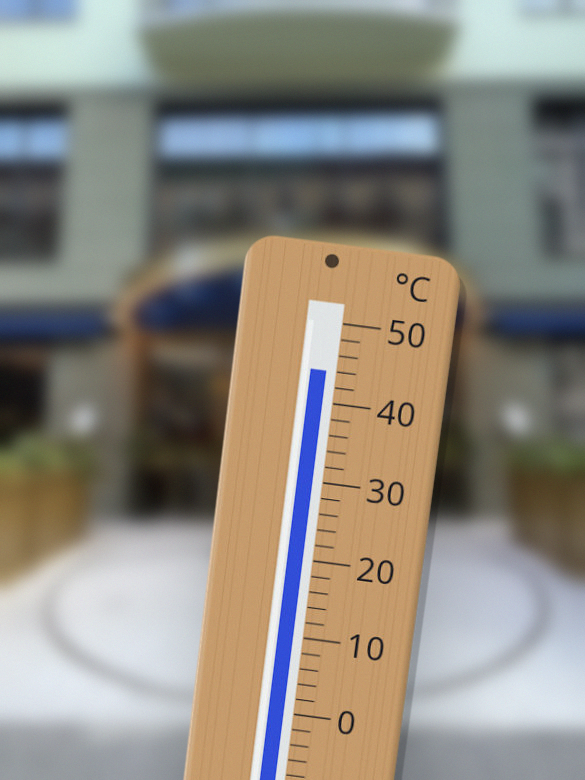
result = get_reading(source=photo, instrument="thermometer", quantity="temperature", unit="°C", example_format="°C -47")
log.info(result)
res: °C 44
